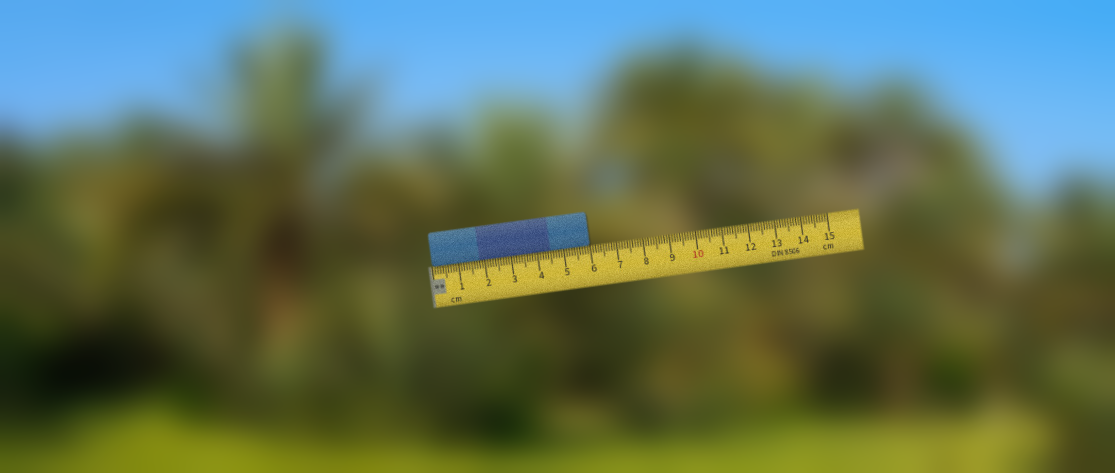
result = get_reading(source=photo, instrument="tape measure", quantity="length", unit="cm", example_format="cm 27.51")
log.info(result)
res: cm 6
